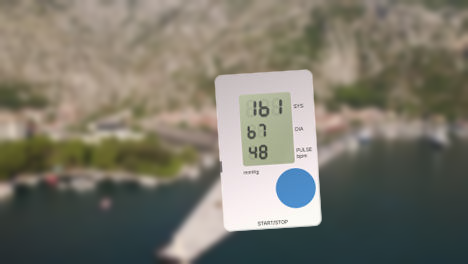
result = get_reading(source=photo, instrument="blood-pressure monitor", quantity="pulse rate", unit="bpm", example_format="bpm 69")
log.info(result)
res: bpm 48
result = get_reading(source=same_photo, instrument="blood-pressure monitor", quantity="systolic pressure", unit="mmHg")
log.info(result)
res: mmHg 161
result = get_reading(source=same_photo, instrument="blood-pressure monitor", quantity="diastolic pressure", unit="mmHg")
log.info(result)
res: mmHg 67
